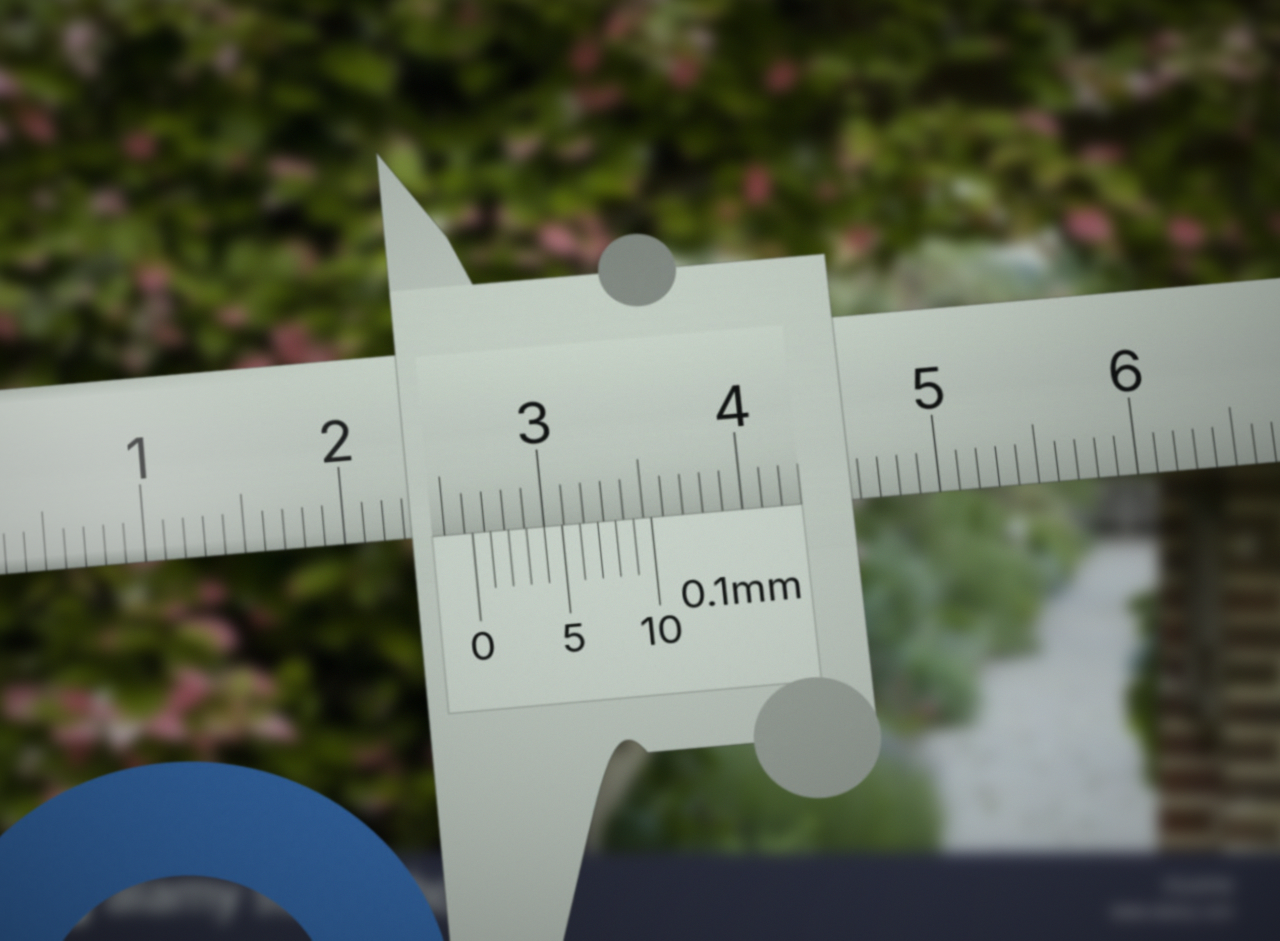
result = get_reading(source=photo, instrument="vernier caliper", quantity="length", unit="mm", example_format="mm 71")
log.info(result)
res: mm 26.4
